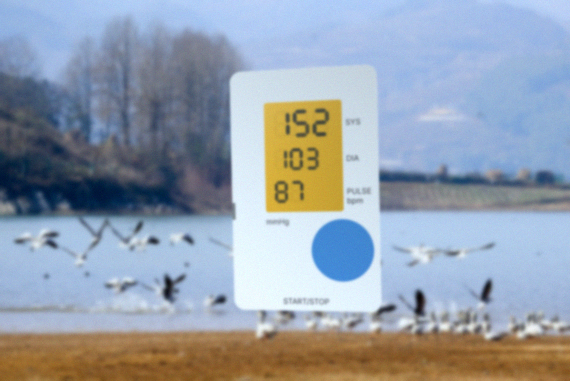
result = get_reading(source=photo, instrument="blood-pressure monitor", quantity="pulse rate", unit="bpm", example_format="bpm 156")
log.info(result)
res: bpm 87
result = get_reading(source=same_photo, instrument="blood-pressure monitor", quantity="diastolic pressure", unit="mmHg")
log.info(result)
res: mmHg 103
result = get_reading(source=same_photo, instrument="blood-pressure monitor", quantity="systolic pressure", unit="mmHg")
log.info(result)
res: mmHg 152
